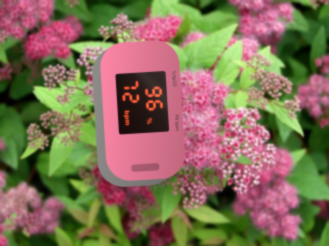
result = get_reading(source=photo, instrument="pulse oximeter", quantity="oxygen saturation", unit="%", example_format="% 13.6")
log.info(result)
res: % 96
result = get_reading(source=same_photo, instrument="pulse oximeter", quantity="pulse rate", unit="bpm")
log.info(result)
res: bpm 72
